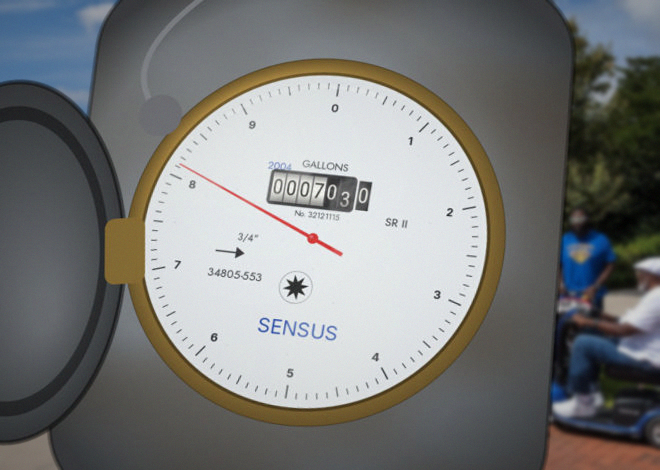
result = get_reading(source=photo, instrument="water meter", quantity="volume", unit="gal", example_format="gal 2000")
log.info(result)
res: gal 7028.1
